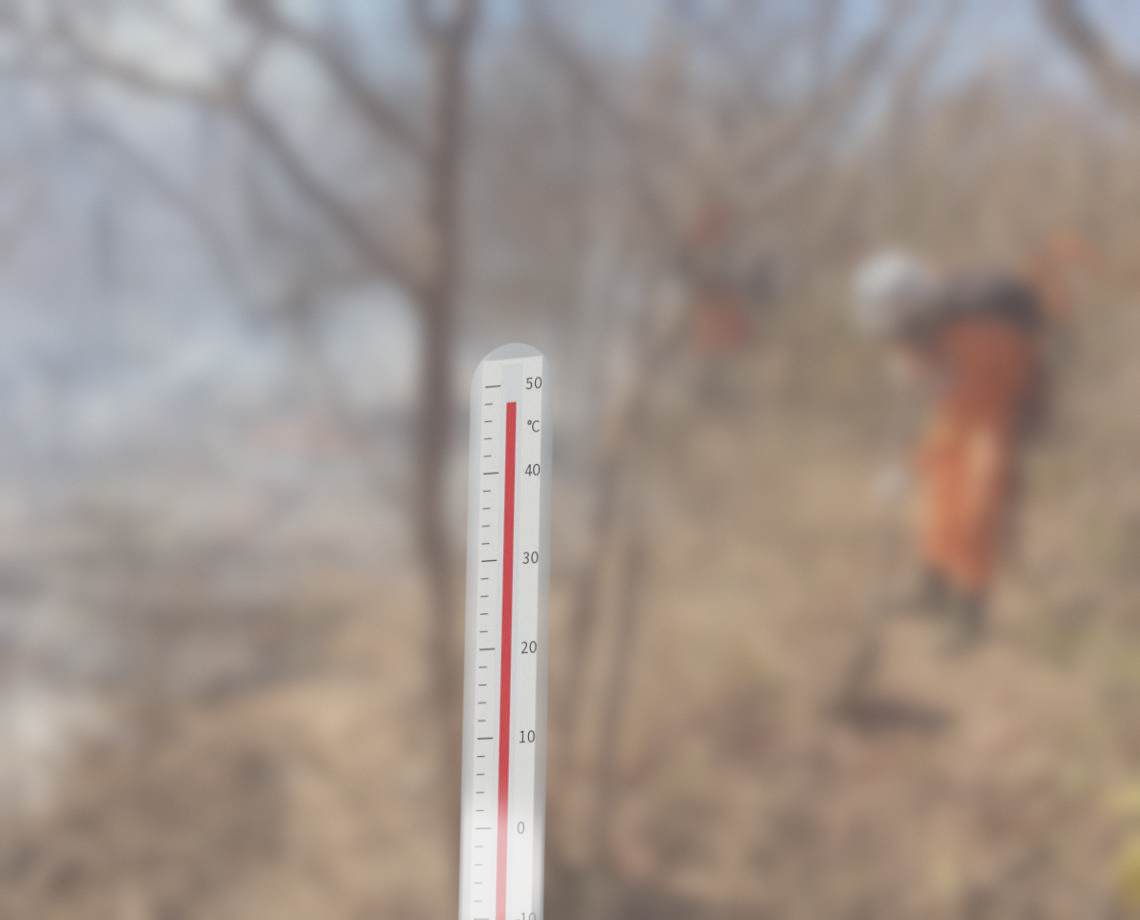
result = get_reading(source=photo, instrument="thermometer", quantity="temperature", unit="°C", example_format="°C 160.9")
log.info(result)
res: °C 48
